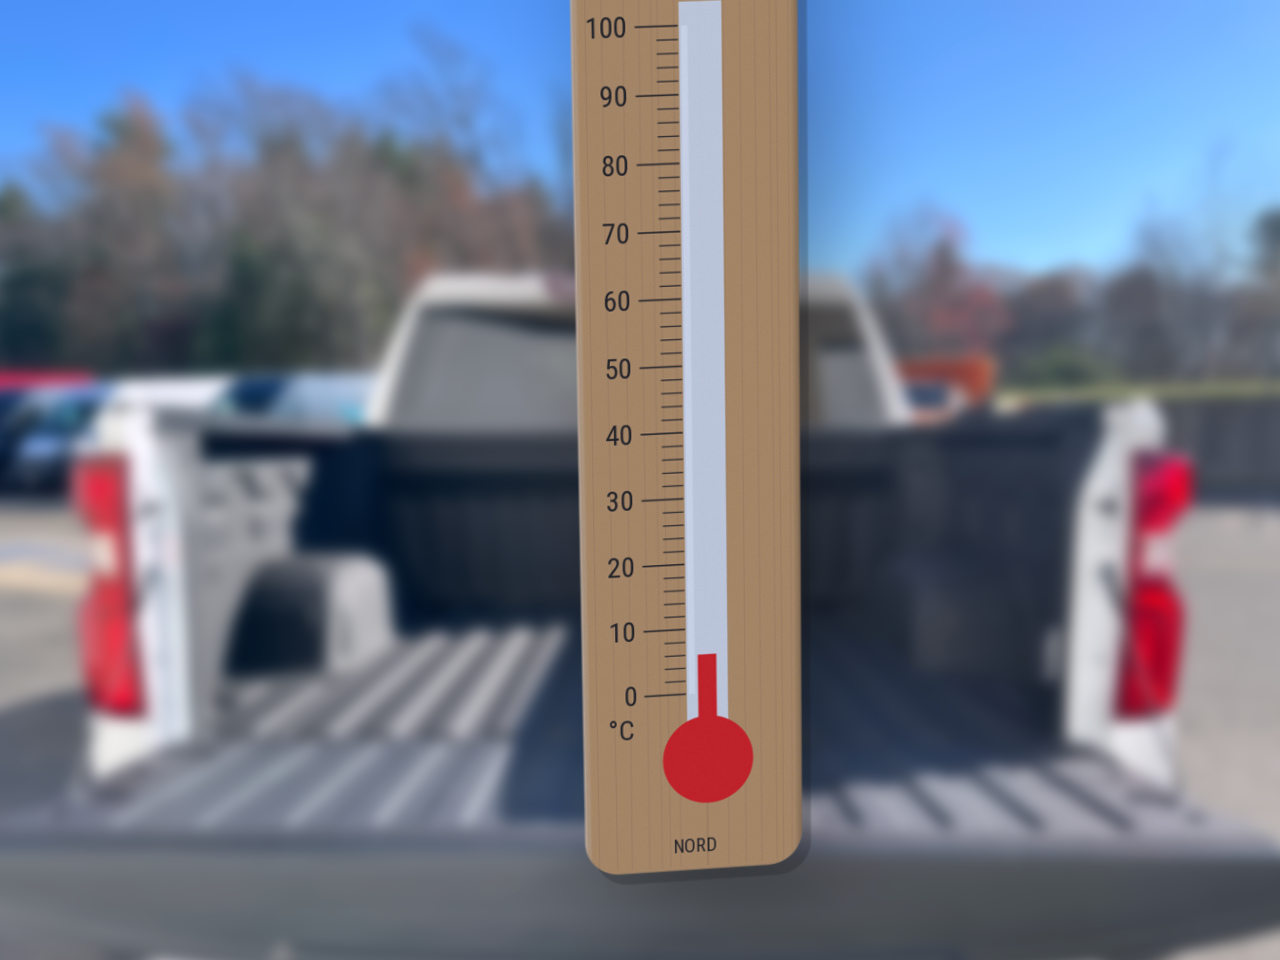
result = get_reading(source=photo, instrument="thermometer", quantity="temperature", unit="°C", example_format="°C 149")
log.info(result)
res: °C 6
